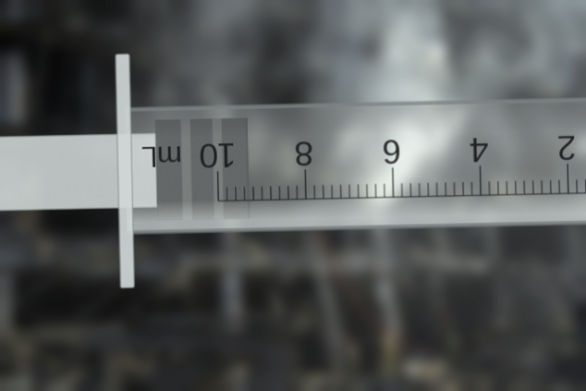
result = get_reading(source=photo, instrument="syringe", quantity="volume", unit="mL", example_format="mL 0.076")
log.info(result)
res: mL 9.3
